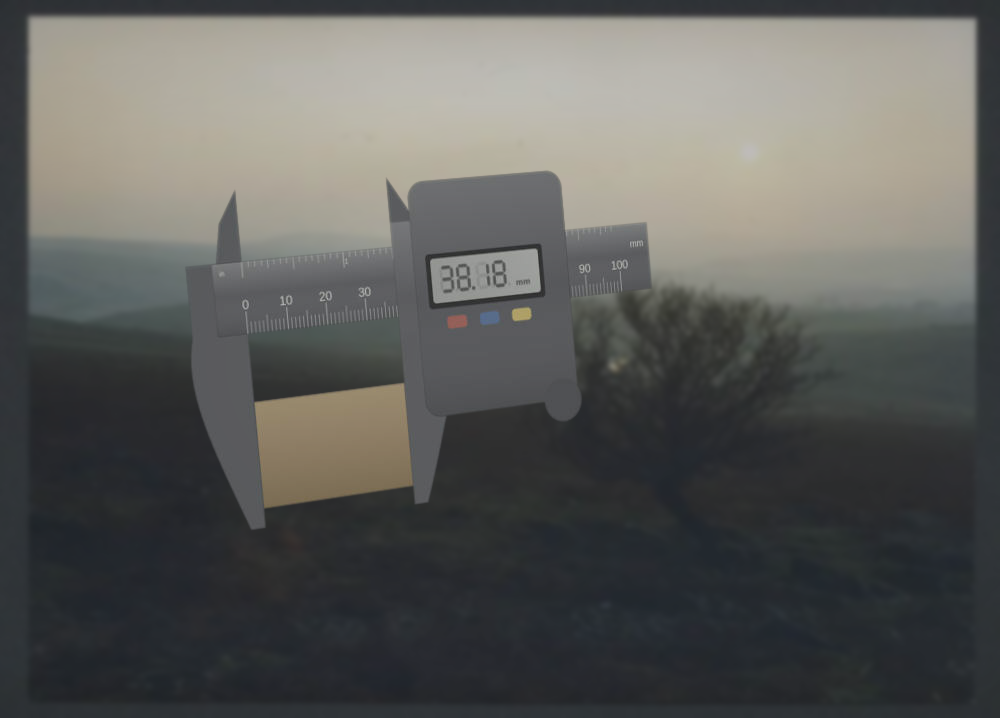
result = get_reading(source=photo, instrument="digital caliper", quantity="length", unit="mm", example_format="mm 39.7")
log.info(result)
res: mm 38.18
